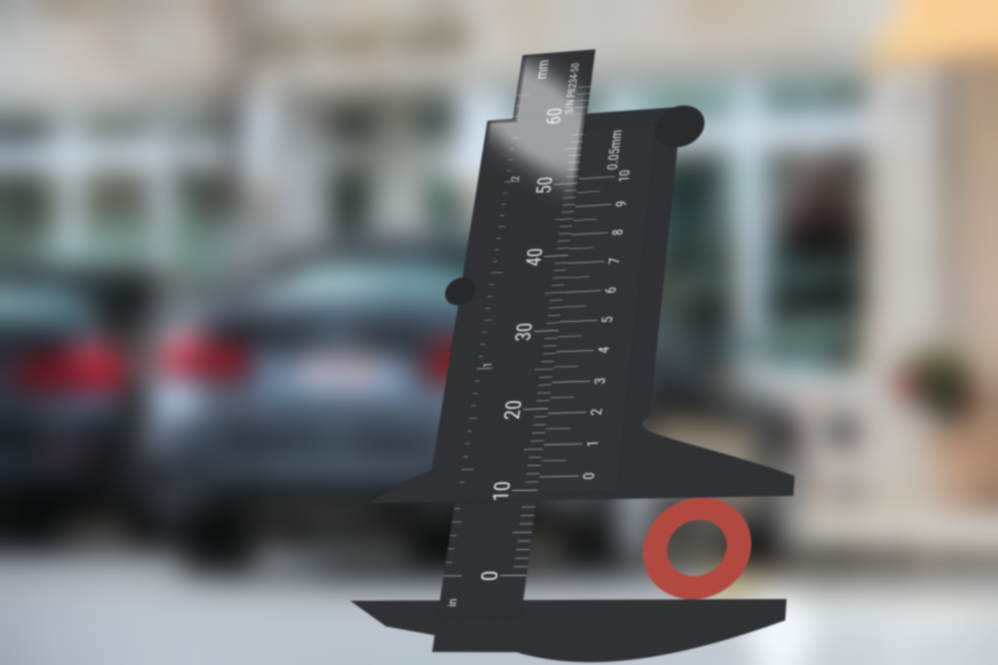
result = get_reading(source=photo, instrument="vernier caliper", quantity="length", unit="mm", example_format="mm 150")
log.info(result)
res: mm 11.6
